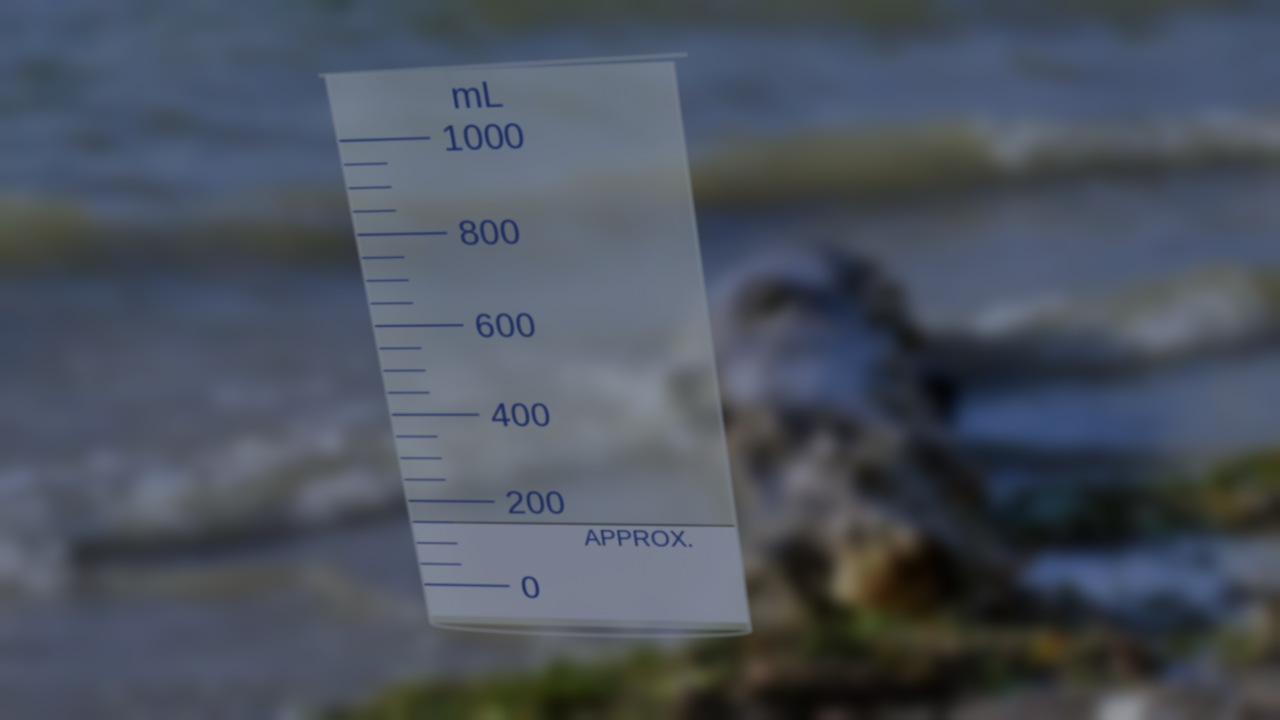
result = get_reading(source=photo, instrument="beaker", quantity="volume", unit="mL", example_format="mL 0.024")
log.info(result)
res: mL 150
